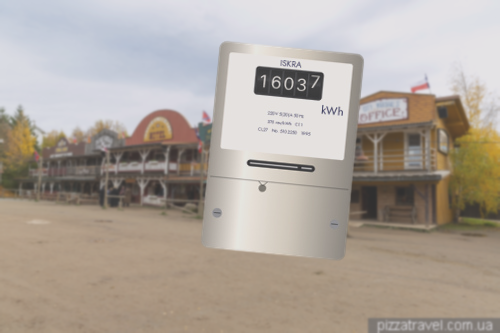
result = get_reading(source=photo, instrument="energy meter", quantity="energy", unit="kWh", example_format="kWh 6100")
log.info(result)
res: kWh 16037
